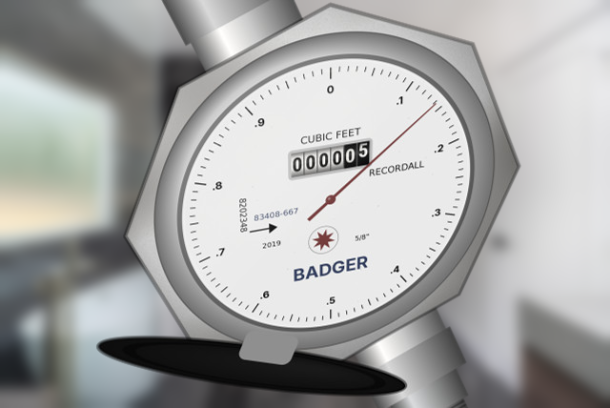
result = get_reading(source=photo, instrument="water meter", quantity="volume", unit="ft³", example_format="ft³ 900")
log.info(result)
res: ft³ 5.14
